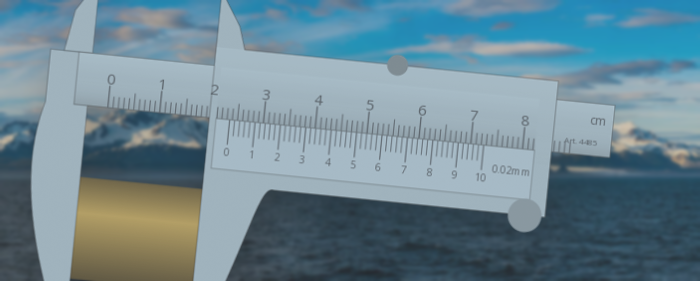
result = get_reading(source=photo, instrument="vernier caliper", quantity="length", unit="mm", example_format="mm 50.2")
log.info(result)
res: mm 23.5
